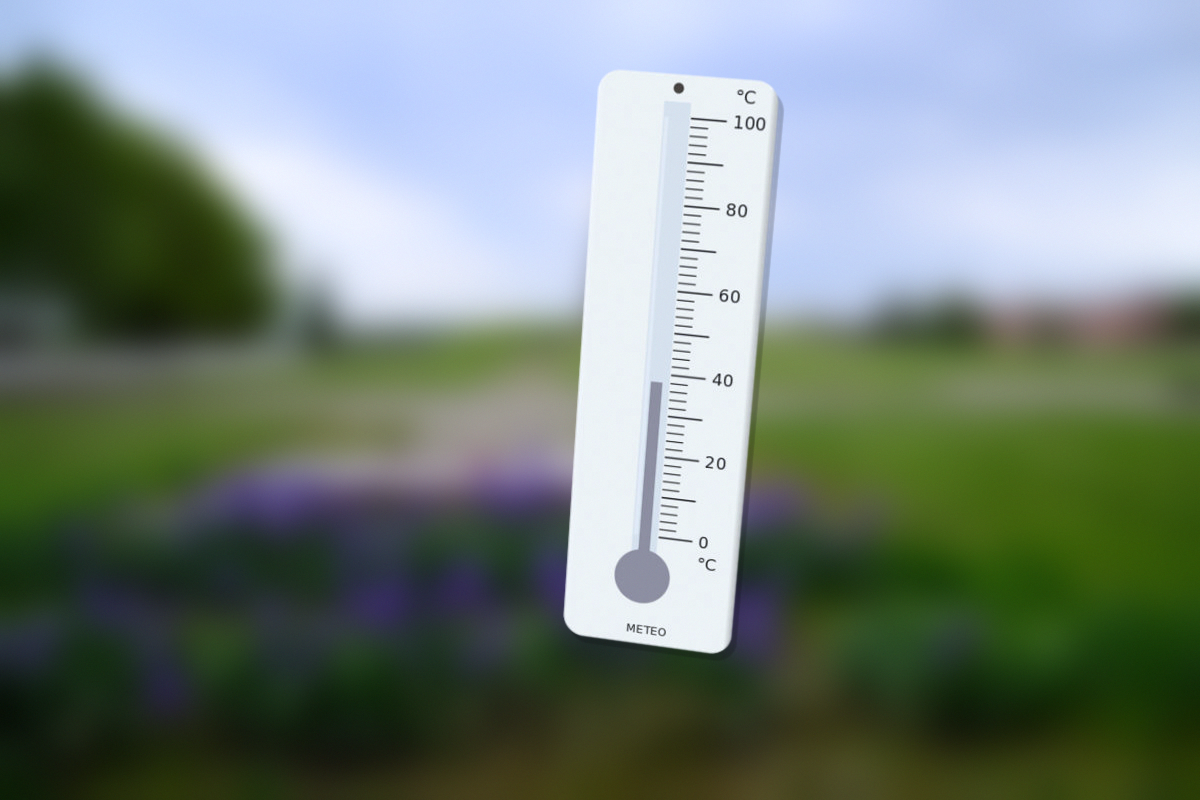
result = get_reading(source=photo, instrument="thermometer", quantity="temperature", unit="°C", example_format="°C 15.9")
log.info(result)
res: °C 38
